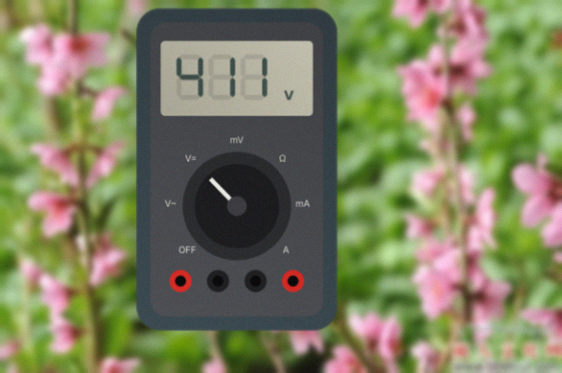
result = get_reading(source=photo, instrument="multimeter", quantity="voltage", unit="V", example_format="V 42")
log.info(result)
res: V 411
